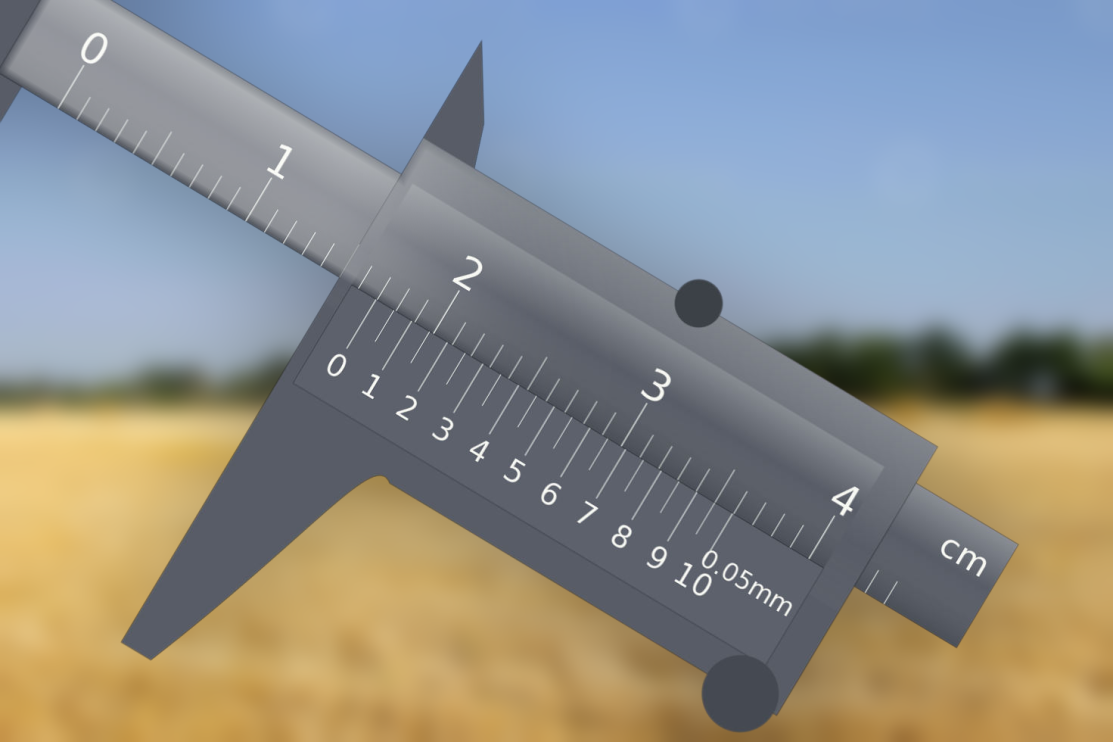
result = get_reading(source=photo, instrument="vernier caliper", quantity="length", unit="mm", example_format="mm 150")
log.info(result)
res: mm 16.95
